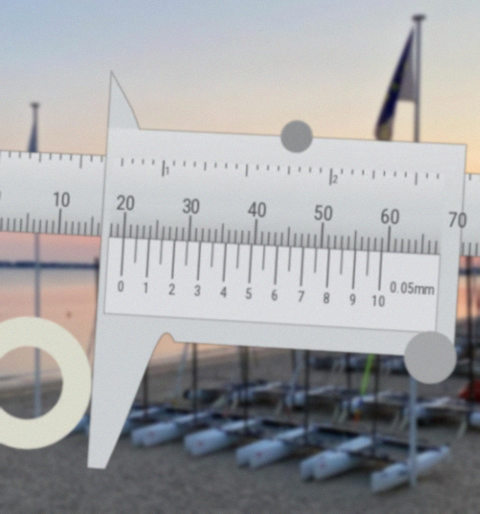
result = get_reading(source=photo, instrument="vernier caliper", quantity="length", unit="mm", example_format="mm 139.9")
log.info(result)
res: mm 20.0
